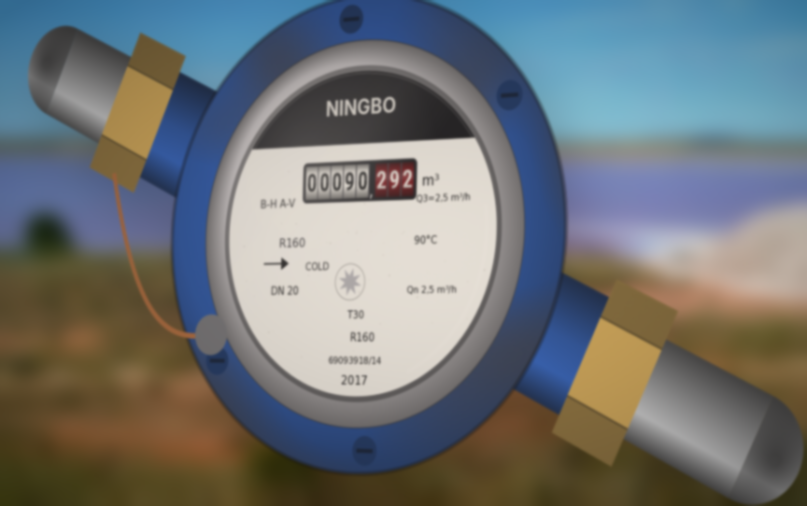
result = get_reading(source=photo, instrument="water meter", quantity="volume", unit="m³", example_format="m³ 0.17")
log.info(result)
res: m³ 90.292
